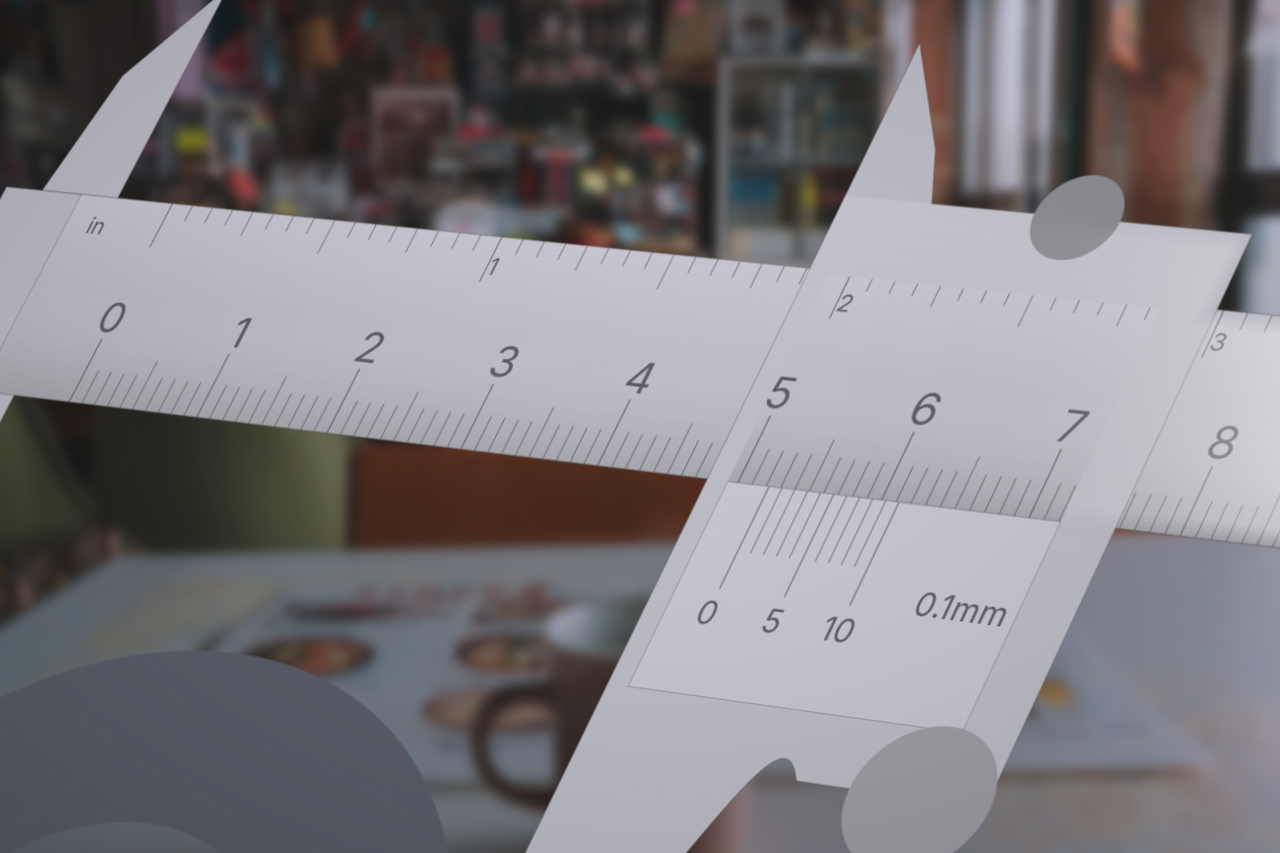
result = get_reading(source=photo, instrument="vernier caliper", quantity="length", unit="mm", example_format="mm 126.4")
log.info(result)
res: mm 52.2
